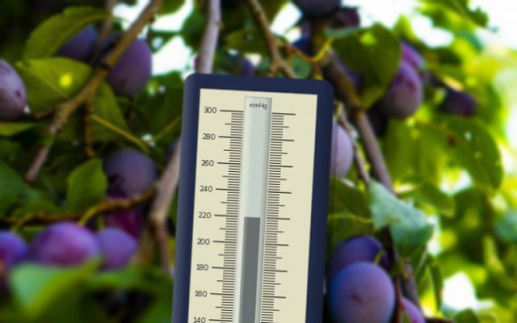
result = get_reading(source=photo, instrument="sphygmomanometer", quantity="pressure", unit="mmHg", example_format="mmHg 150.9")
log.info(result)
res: mmHg 220
